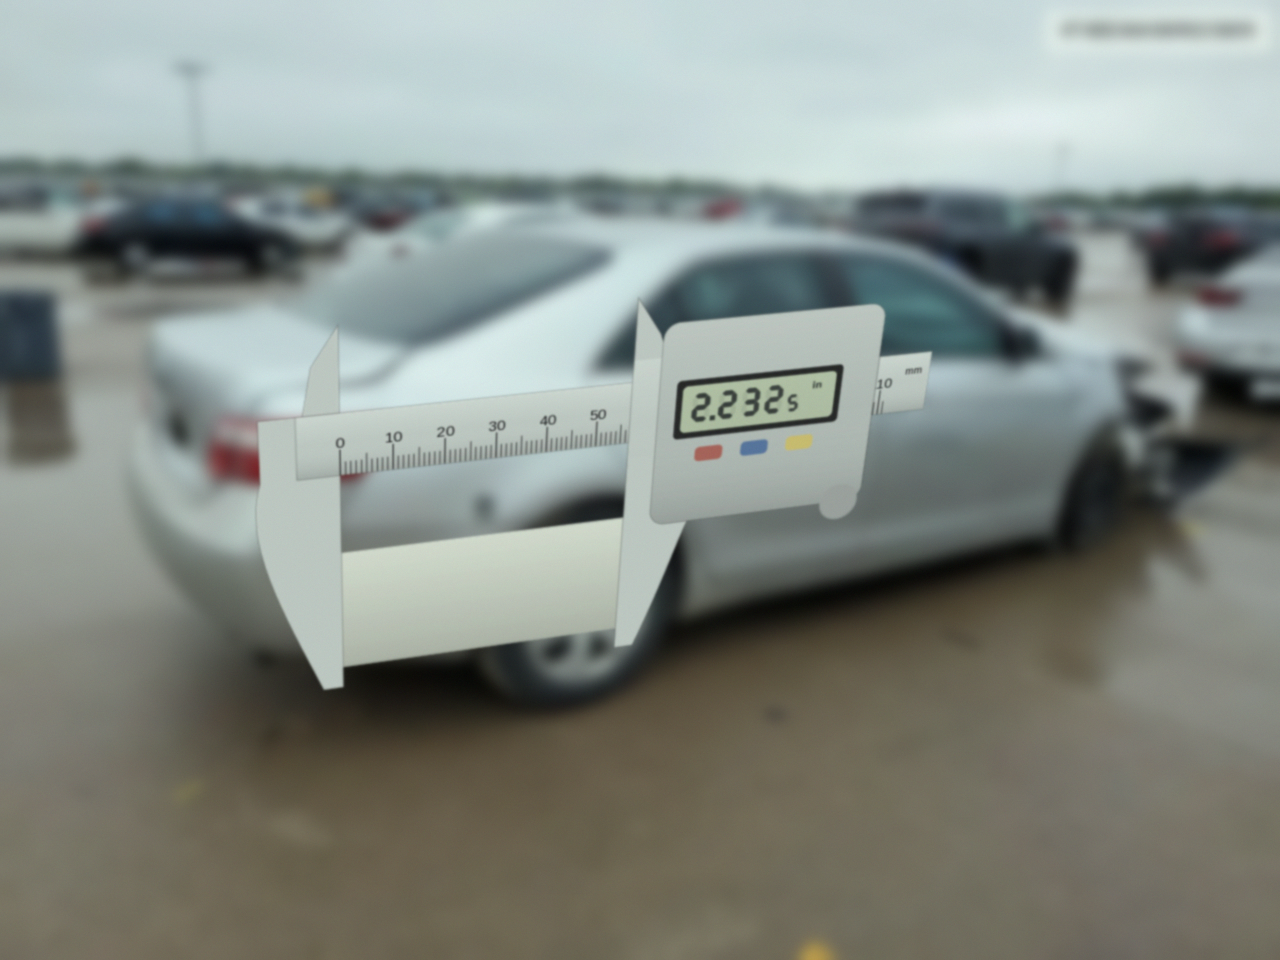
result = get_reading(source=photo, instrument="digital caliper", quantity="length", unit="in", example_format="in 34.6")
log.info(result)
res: in 2.2325
